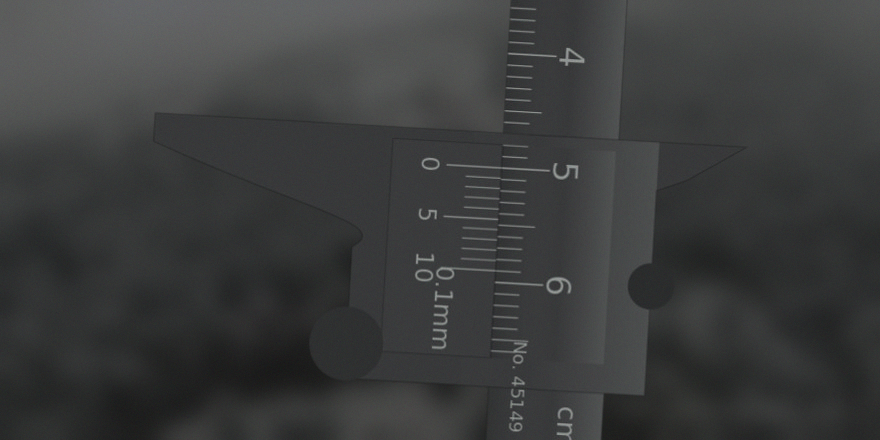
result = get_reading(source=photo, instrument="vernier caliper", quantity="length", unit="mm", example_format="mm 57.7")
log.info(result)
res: mm 50.0
